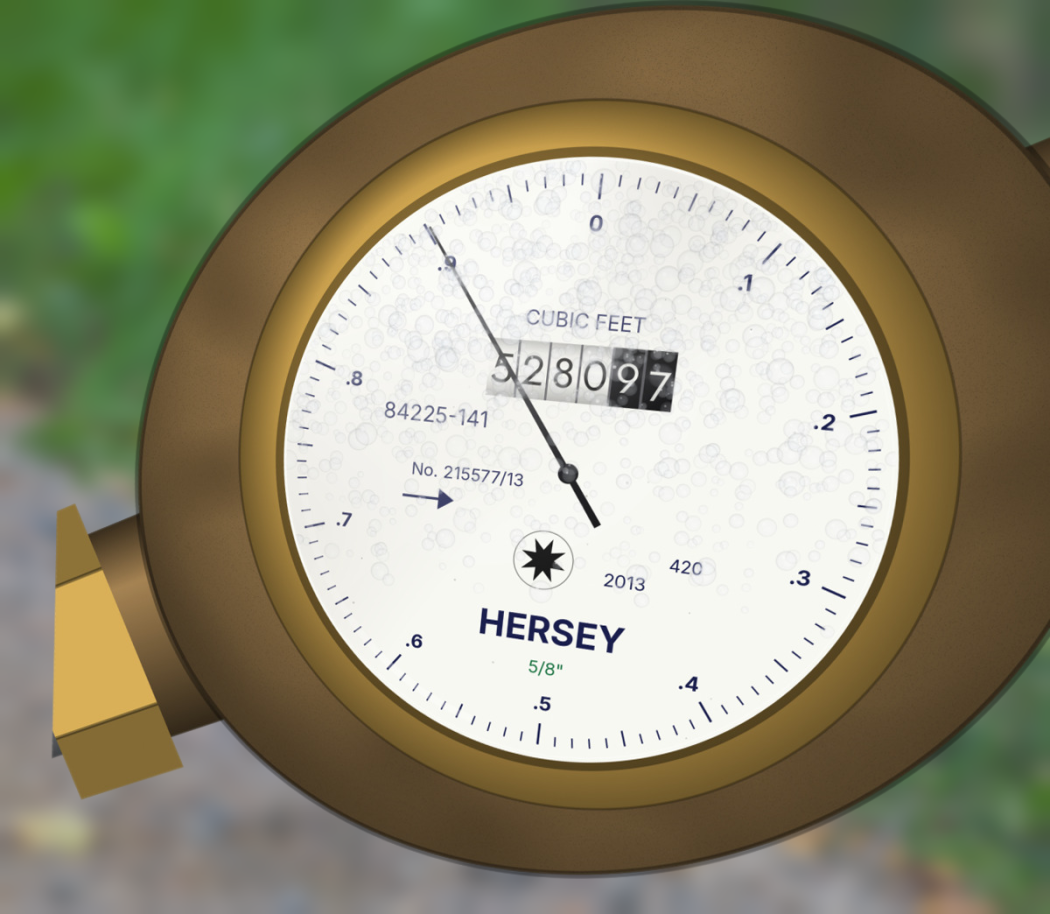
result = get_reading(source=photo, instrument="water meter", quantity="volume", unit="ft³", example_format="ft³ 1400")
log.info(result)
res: ft³ 528096.90
